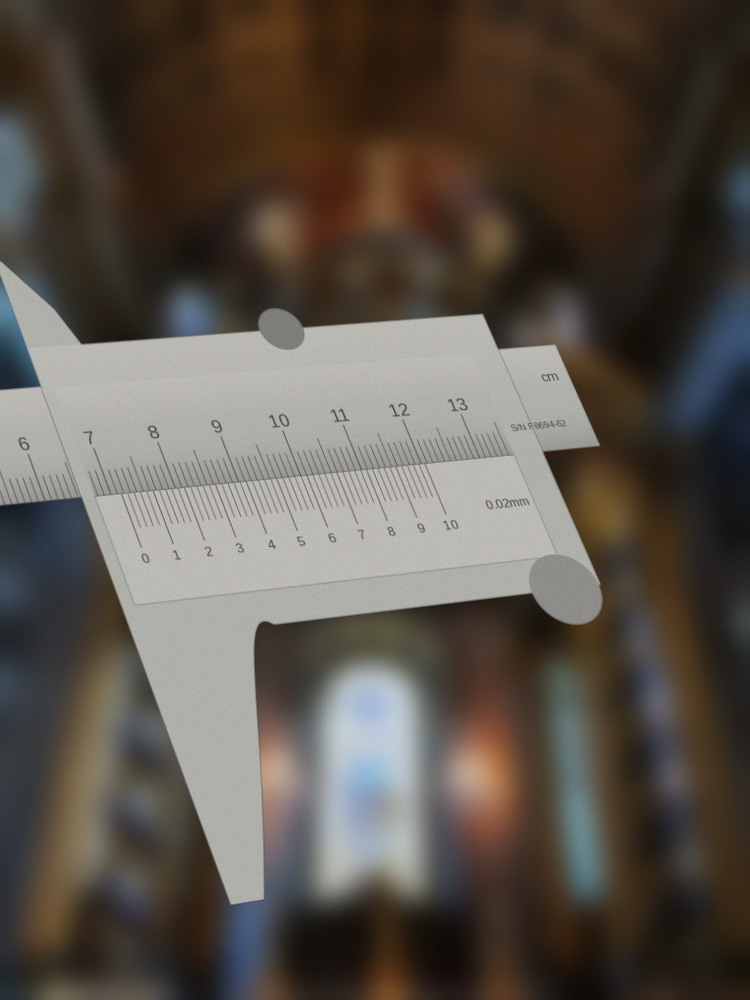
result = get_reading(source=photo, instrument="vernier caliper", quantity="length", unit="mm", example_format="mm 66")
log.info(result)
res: mm 71.6
